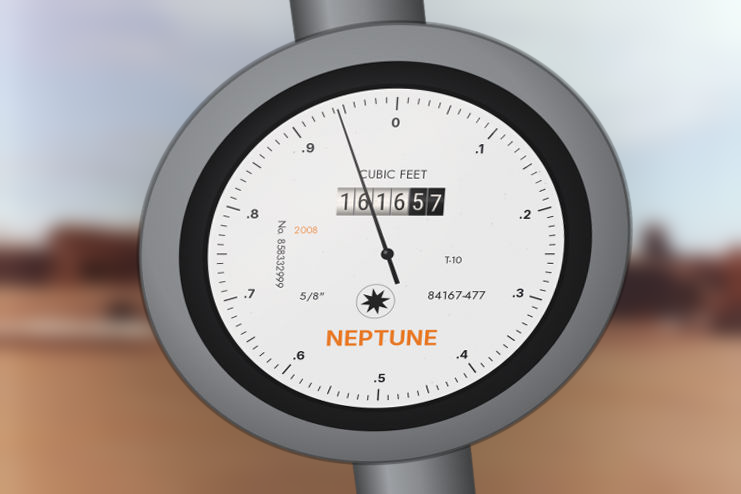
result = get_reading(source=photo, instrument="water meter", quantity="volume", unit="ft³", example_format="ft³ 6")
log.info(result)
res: ft³ 161656.94
